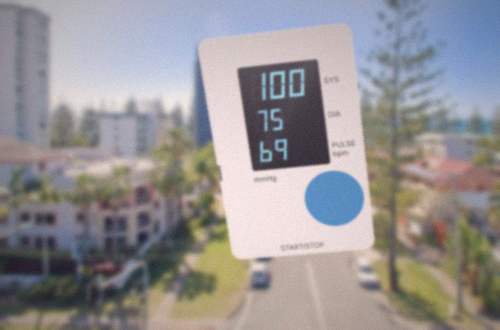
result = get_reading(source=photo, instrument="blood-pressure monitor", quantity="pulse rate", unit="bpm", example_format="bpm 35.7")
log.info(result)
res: bpm 69
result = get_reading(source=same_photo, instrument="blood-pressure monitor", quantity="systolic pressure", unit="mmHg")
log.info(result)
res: mmHg 100
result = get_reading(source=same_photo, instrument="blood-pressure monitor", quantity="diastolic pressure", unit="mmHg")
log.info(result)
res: mmHg 75
